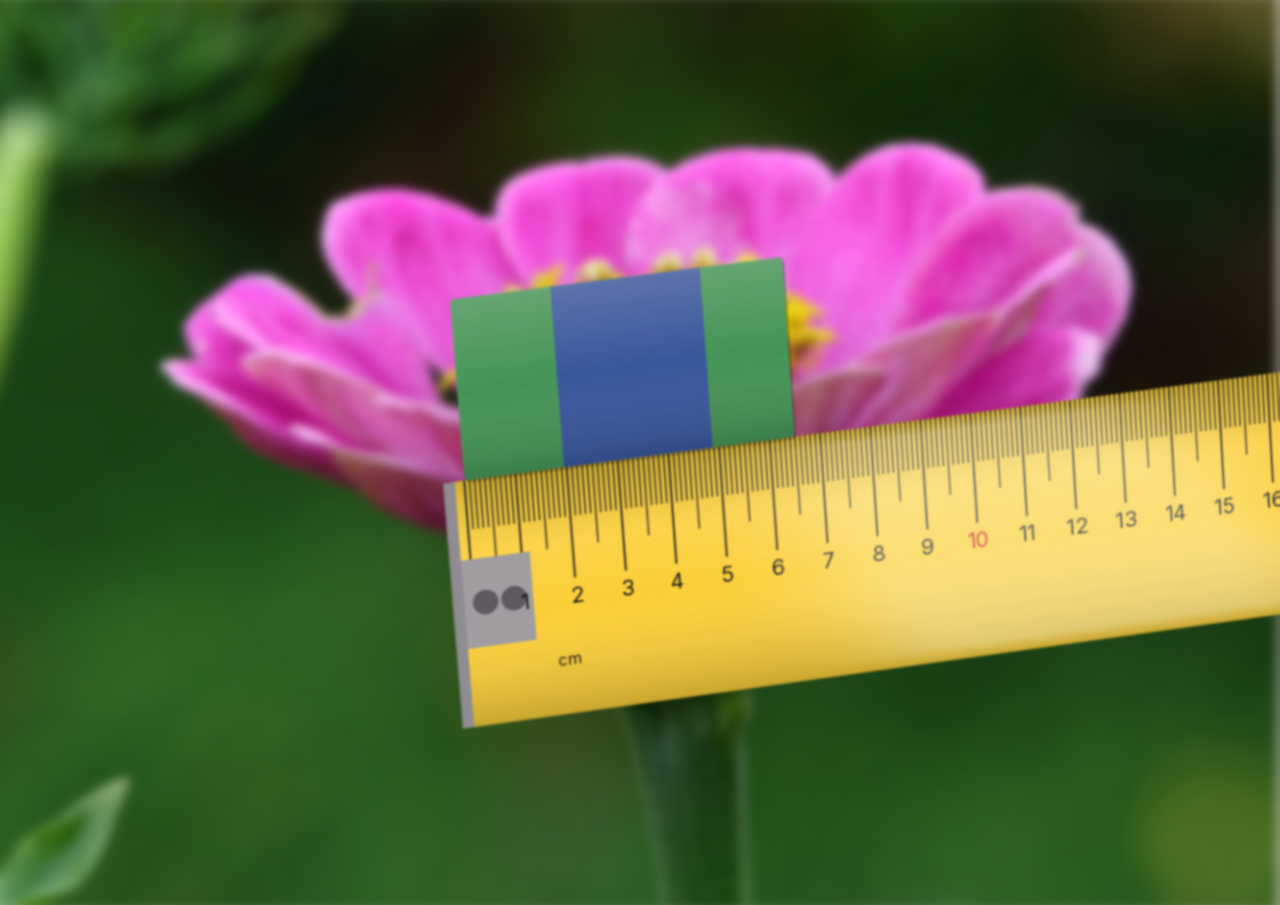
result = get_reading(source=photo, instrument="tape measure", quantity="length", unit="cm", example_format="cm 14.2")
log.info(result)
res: cm 6.5
